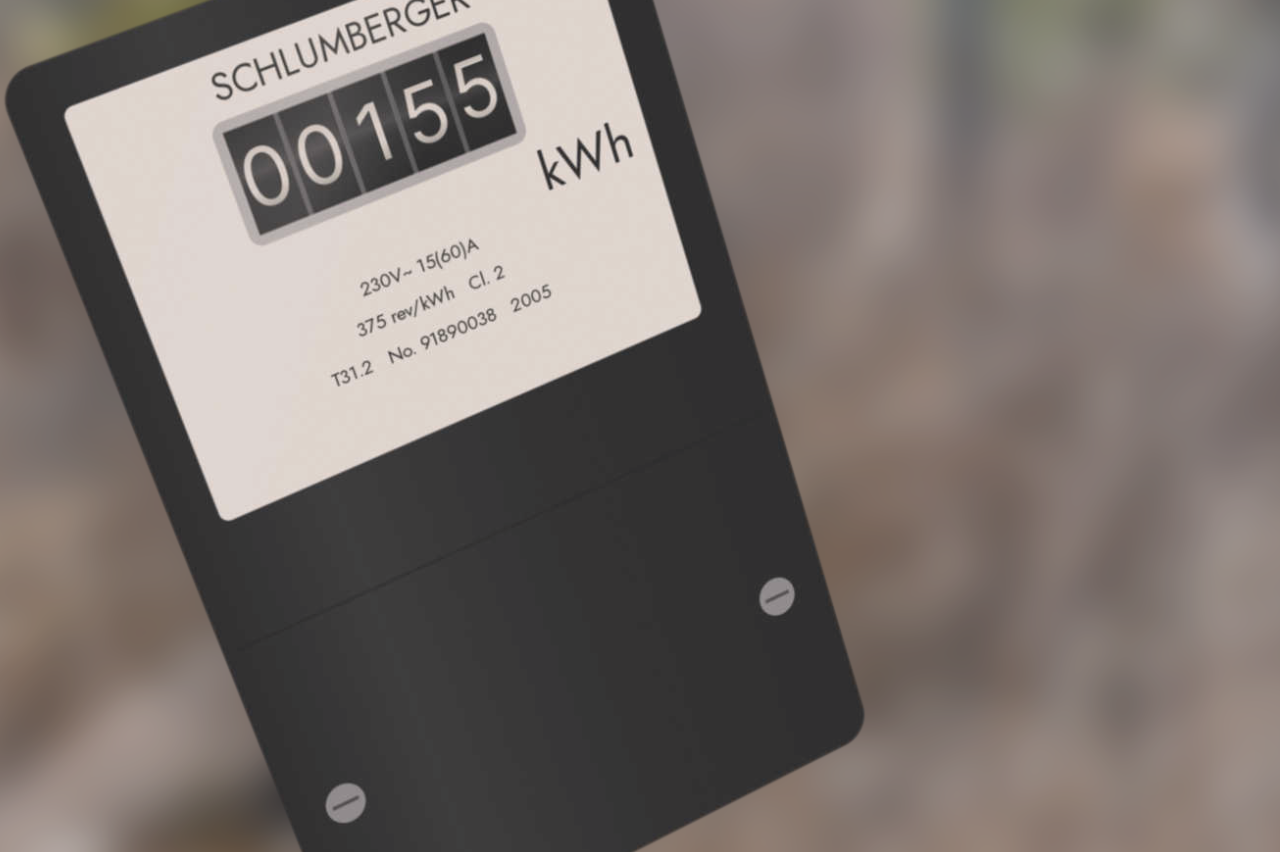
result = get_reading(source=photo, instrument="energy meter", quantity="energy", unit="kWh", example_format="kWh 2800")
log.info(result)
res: kWh 155
